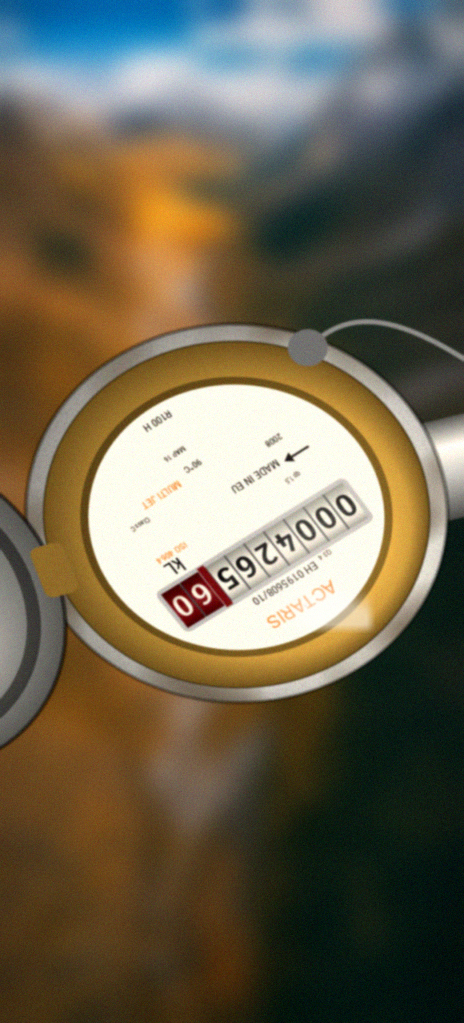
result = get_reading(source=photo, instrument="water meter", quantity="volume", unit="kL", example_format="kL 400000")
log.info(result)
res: kL 4265.60
